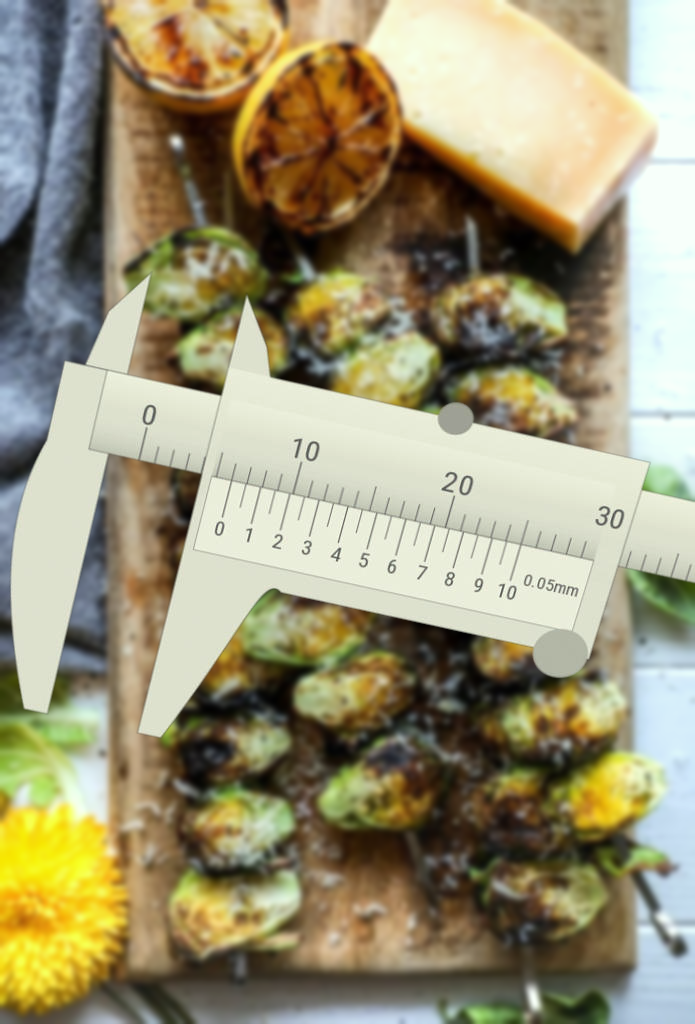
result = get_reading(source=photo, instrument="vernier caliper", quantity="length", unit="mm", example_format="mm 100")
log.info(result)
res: mm 6.0
